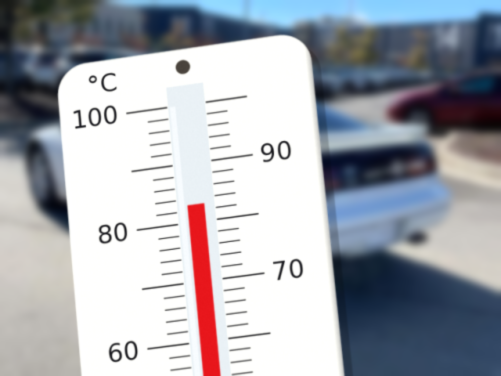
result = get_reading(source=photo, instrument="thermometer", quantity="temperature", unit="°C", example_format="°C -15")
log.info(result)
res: °C 83
